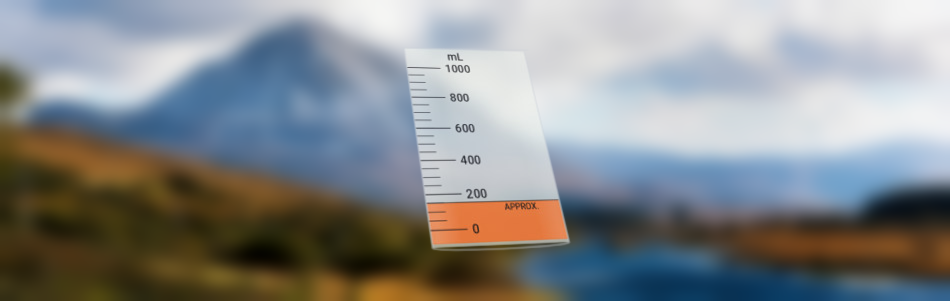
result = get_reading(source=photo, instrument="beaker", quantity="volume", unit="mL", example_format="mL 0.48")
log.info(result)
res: mL 150
